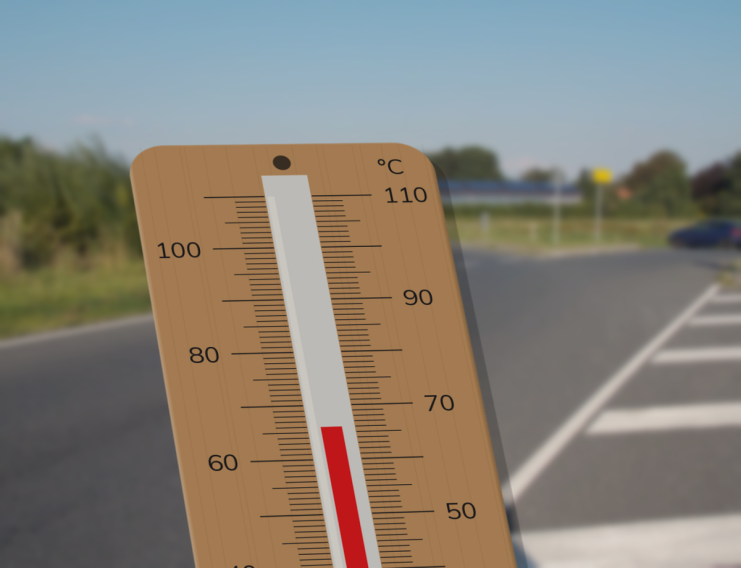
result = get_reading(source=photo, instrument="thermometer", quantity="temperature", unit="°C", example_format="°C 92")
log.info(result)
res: °C 66
